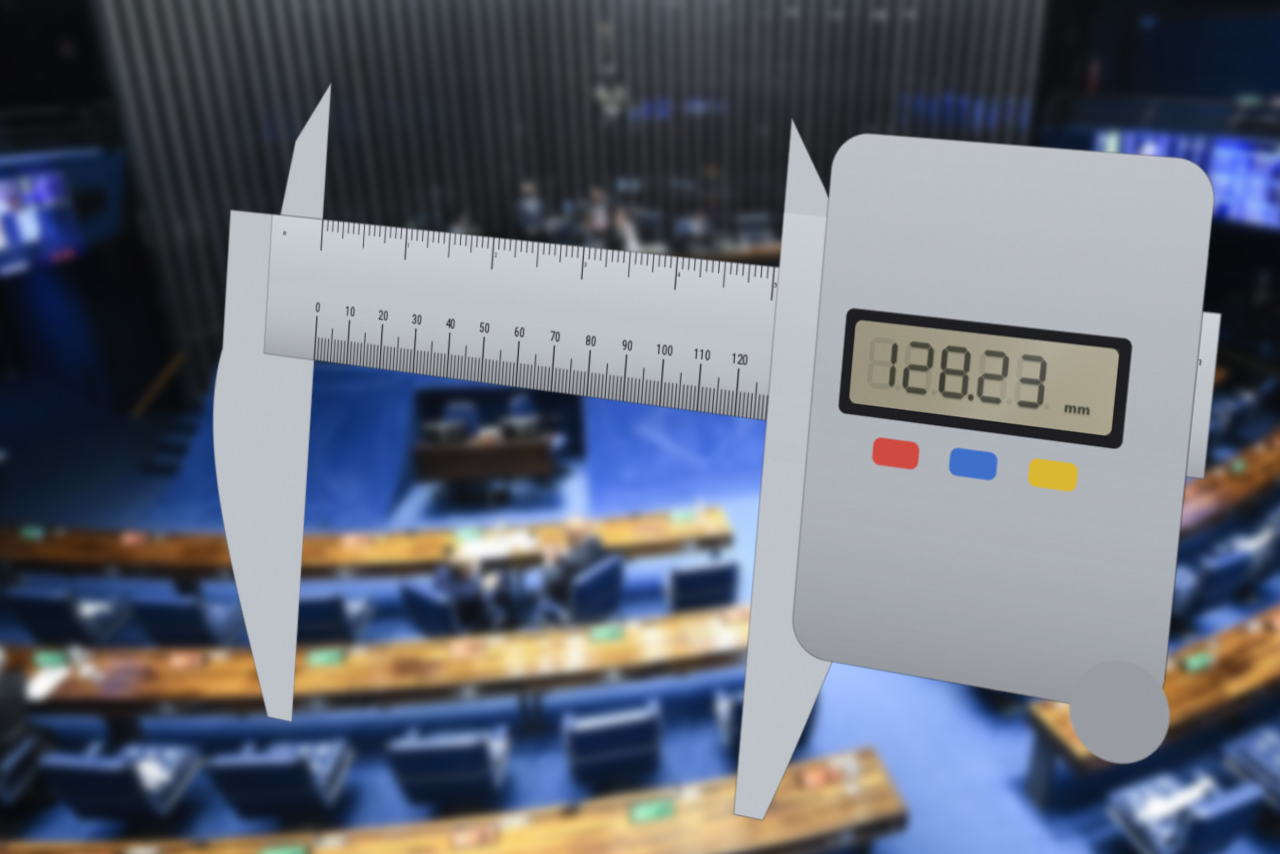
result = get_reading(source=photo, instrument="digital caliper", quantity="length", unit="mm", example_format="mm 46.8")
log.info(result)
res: mm 128.23
